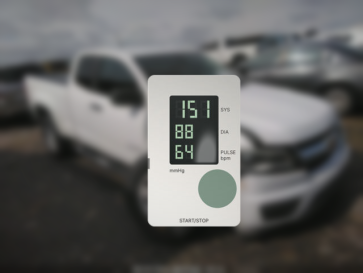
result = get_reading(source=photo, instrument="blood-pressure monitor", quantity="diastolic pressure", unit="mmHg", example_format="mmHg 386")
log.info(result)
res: mmHg 88
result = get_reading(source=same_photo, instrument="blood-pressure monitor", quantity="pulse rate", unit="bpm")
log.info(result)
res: bpm 64
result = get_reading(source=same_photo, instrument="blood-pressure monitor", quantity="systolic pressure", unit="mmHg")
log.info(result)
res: mmHg 151
